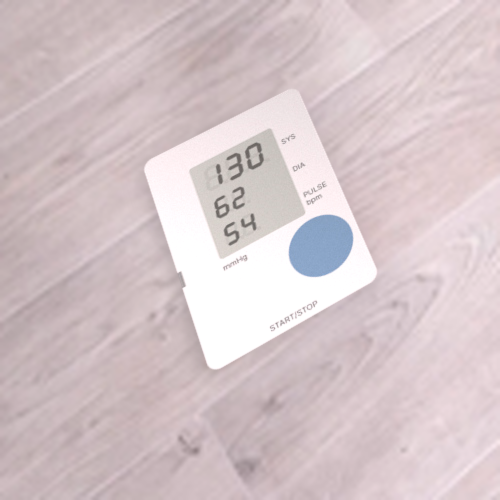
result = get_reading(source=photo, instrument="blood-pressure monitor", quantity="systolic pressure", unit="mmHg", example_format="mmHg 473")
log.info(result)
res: mmHg 130
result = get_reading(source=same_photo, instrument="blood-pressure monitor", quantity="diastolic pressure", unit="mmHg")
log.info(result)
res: mmHg 62
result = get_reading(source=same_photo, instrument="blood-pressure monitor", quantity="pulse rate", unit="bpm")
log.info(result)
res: bpm 54
